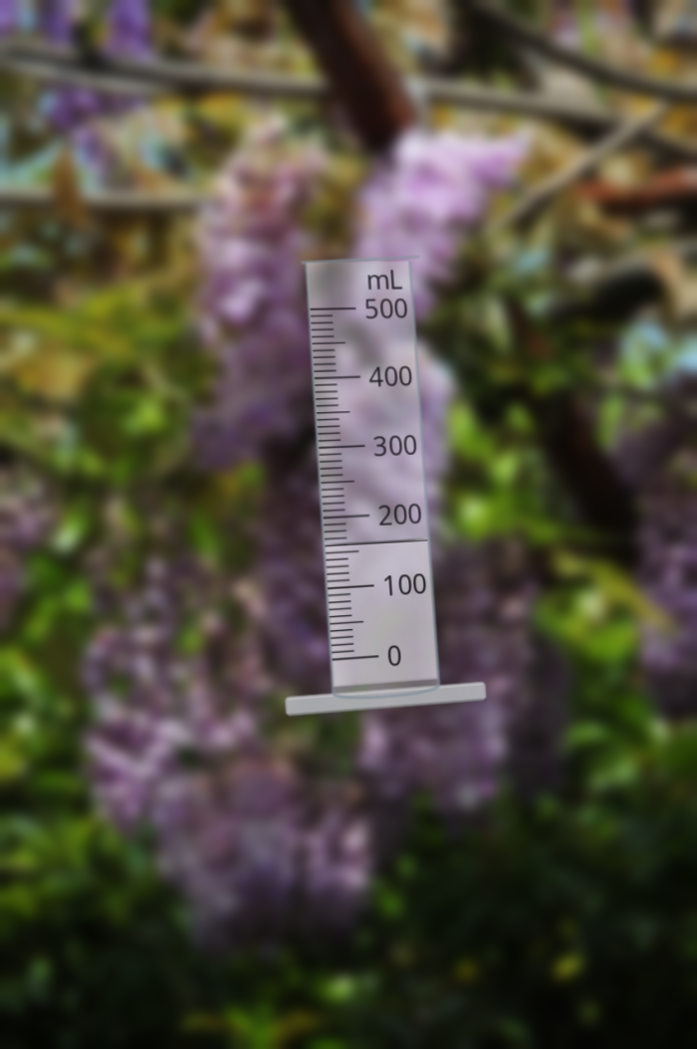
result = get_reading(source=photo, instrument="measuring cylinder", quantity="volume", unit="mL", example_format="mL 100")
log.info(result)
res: mL 160
